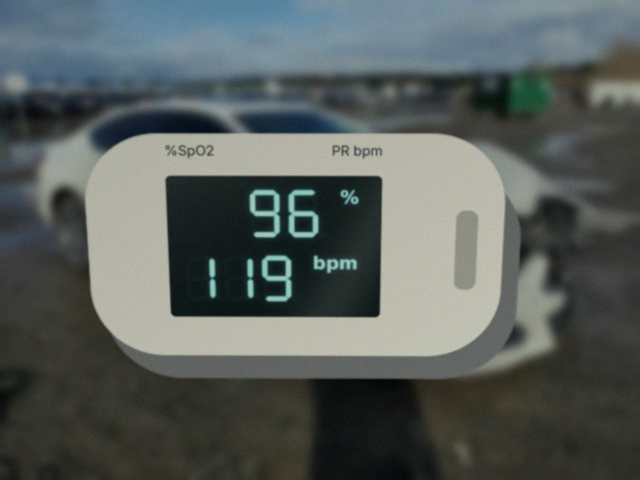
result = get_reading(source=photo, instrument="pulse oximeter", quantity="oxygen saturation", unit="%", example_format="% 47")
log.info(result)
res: % 96
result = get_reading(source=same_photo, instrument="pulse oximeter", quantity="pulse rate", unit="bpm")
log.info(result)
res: bpm 119
